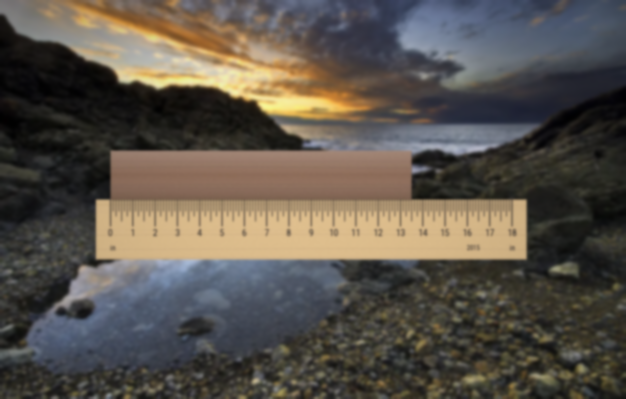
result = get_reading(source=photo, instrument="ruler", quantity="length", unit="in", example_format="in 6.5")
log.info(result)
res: in 13.5
